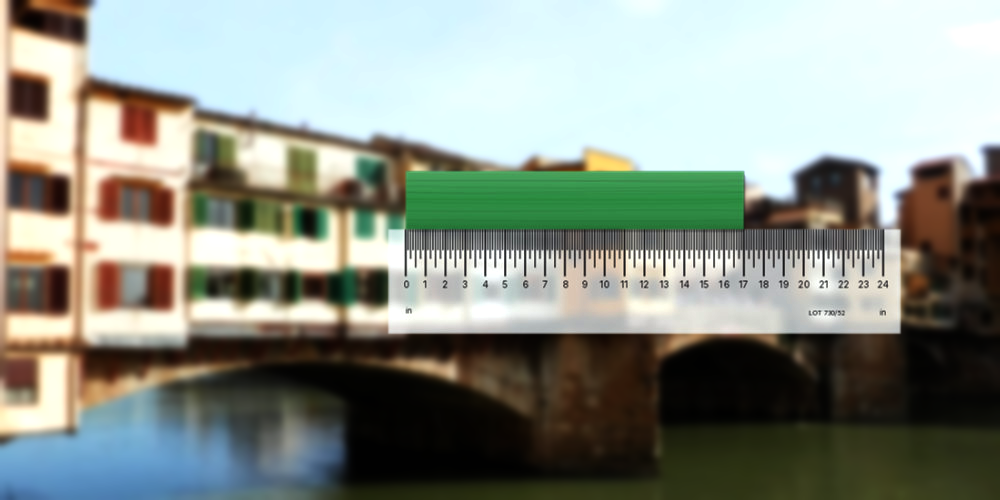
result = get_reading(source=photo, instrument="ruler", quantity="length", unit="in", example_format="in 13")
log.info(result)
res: in 17
